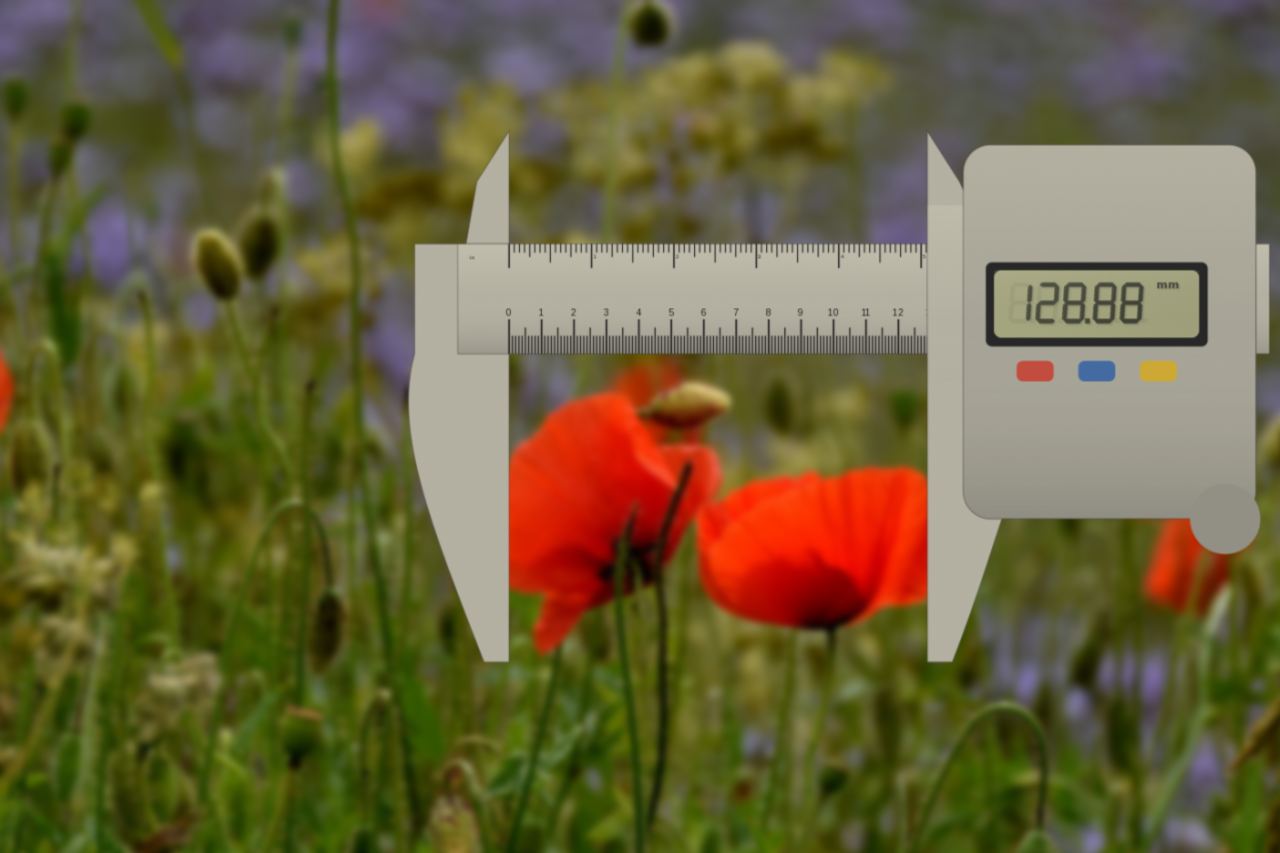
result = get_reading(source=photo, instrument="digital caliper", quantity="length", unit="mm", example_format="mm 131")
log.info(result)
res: mm 128.88
